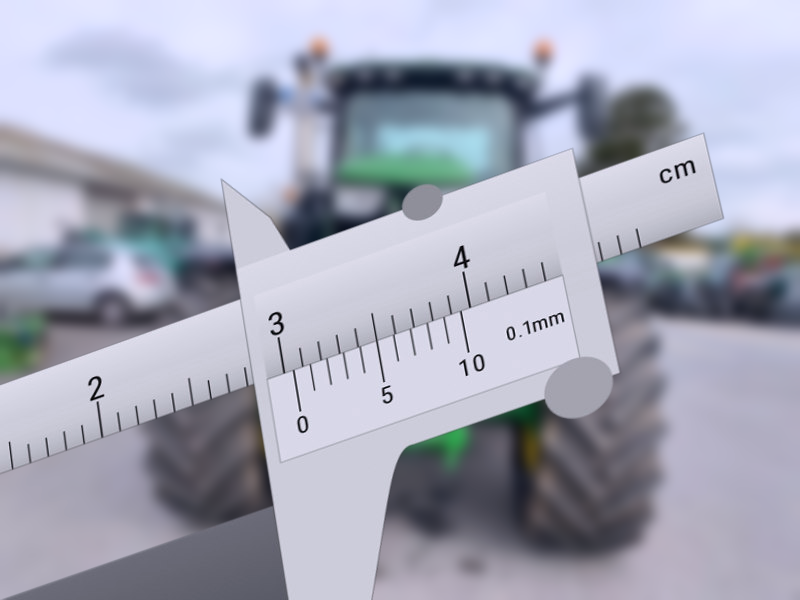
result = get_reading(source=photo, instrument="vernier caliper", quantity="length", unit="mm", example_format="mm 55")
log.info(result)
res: mm 30.5
